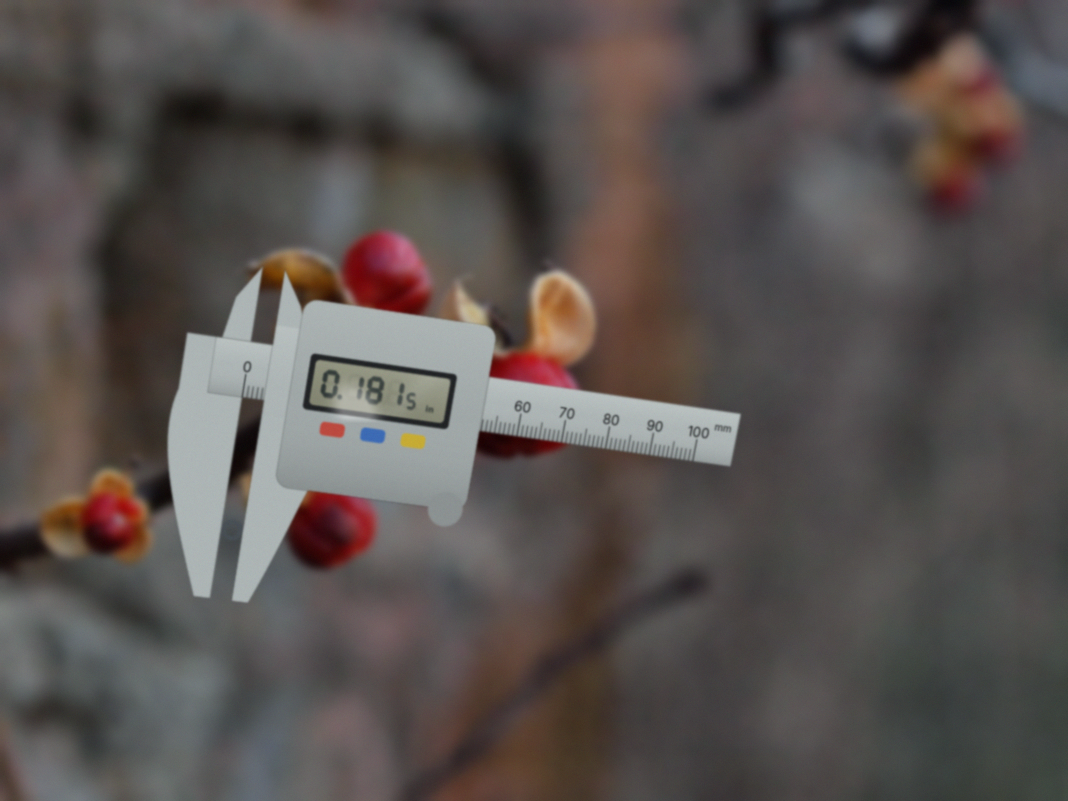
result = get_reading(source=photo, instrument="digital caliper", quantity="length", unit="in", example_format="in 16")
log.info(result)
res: in 0.1815
